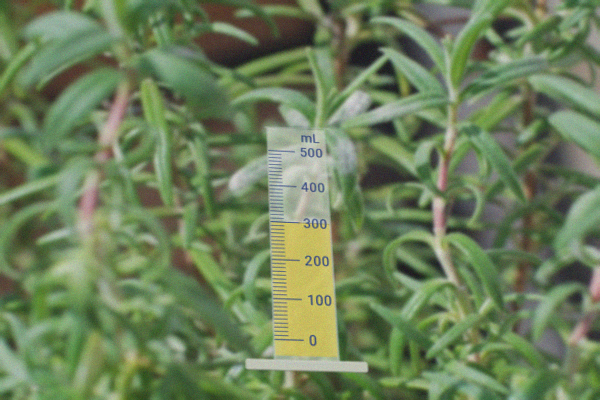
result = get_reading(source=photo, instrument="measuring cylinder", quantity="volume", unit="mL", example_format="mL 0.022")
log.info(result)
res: mL 300
